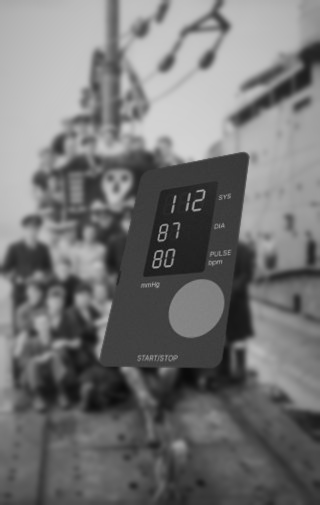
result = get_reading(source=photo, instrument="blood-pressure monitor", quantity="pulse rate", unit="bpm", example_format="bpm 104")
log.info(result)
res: bpm 80
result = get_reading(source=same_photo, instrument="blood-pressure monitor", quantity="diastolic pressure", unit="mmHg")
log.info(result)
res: mmHg 87
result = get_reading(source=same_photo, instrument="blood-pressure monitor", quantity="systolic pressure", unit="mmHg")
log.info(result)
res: mmHg 112
